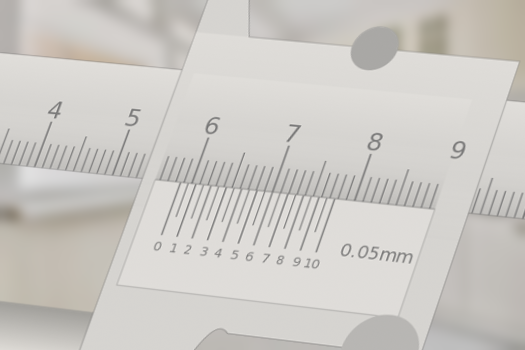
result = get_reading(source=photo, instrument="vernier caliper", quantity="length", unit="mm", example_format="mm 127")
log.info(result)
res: mm 58.6
